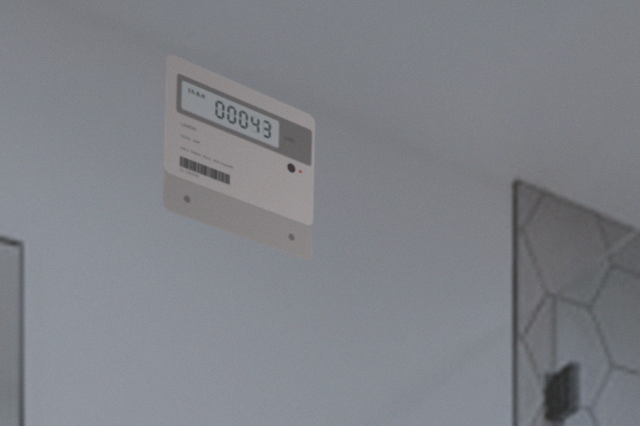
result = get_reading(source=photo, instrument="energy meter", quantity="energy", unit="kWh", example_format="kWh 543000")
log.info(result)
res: kWh 43
